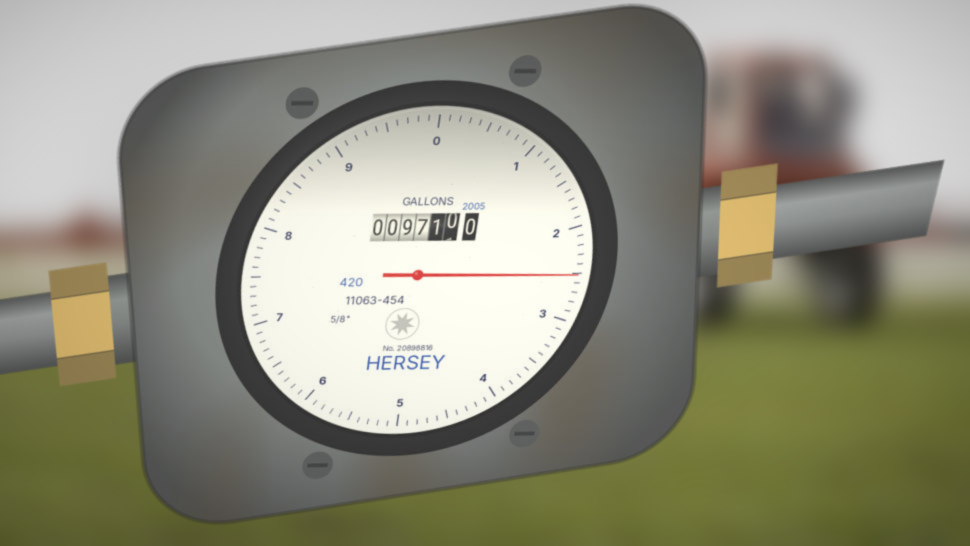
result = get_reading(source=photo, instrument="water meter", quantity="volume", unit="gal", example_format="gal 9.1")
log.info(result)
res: gal 97102.5
